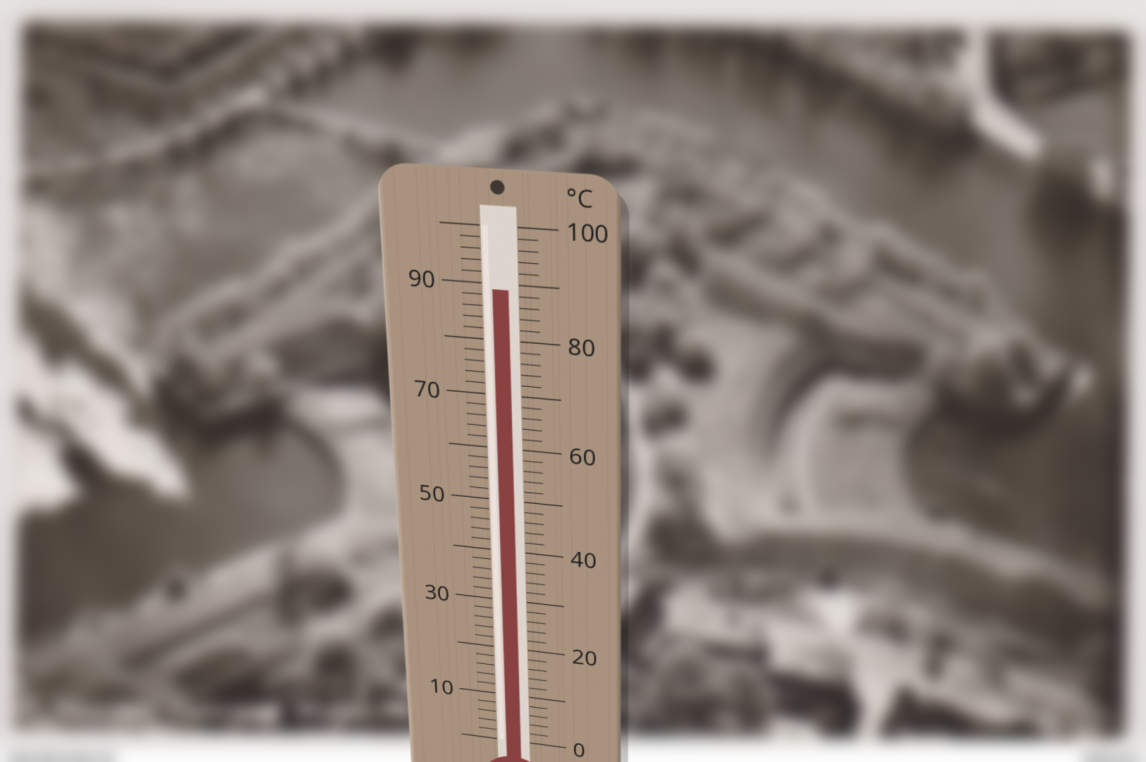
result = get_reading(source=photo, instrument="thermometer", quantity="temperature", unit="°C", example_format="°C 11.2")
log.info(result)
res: °C 89
